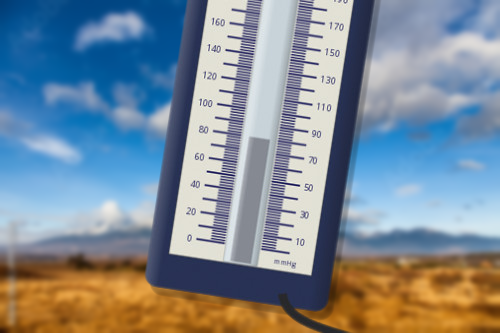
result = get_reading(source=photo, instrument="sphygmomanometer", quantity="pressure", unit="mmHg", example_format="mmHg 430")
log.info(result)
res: mmHg 80
